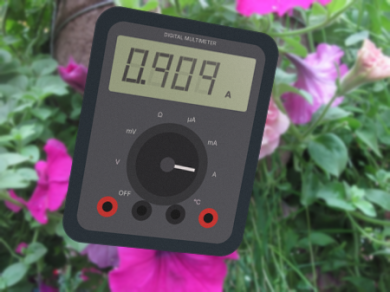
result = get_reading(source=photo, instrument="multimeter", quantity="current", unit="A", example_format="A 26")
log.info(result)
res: A 0.909
